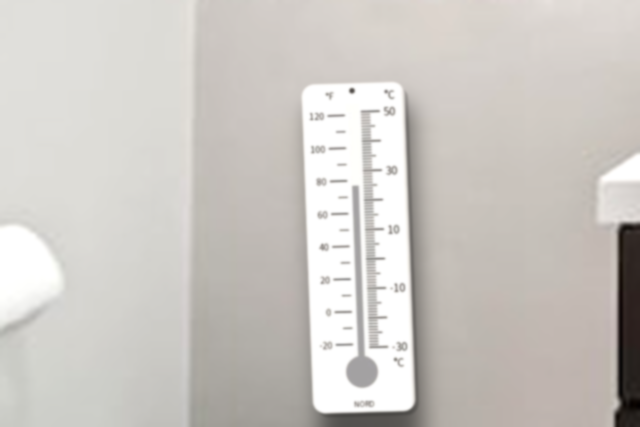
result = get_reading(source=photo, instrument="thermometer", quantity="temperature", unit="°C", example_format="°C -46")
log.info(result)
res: °C 25
